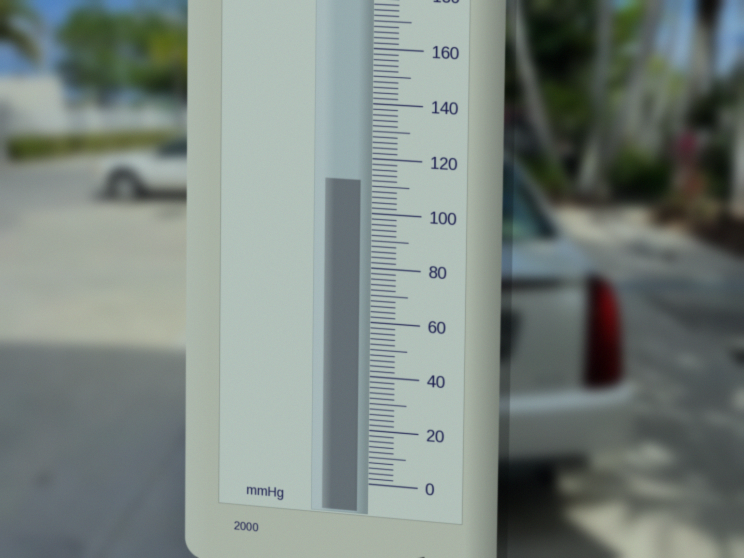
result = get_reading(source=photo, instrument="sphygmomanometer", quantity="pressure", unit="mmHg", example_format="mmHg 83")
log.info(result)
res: mmHg 112
